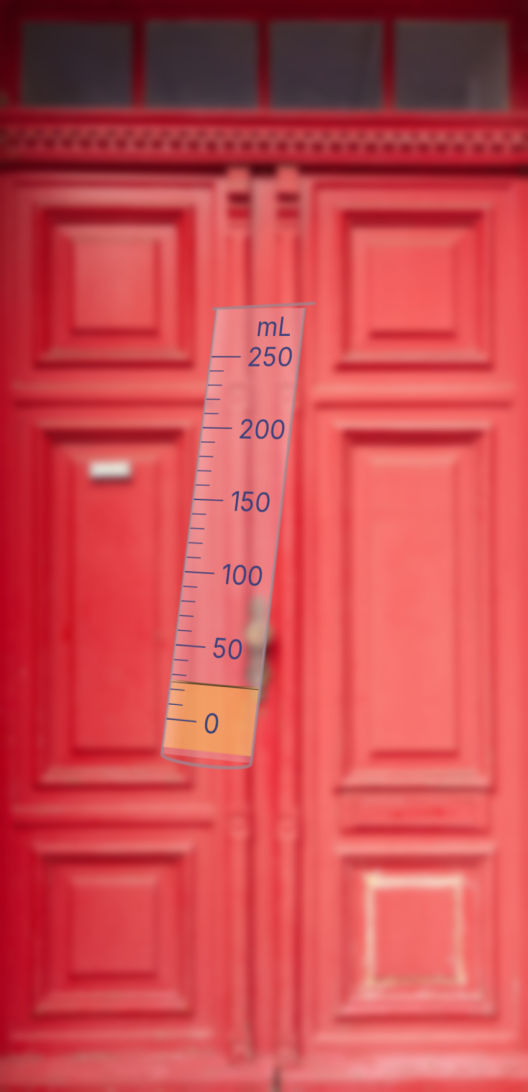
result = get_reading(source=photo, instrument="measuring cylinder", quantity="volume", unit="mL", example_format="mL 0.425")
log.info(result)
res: mL 25
